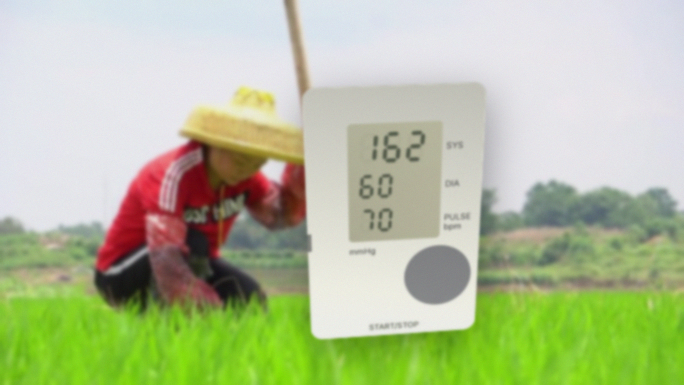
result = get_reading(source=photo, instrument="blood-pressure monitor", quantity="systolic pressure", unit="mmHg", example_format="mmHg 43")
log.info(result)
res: mmHg 162
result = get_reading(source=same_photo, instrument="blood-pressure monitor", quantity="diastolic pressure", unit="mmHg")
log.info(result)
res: mmHg 60
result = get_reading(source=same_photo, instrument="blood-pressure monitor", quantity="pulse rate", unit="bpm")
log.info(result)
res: bpm 70
